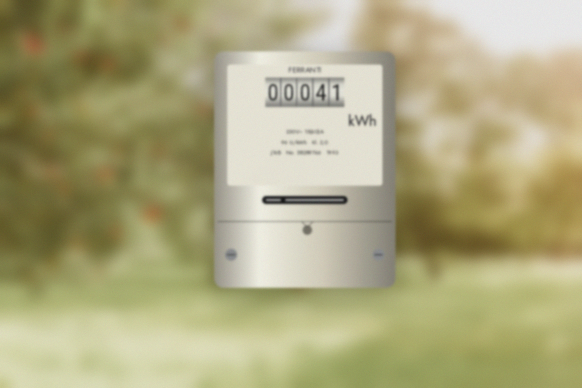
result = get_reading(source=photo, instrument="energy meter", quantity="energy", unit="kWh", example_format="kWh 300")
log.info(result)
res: kWh 41
